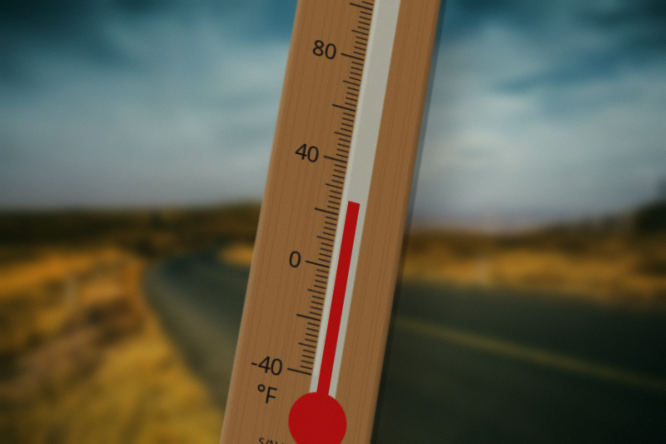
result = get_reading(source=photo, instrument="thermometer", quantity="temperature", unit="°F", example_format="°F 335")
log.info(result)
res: °F 26
